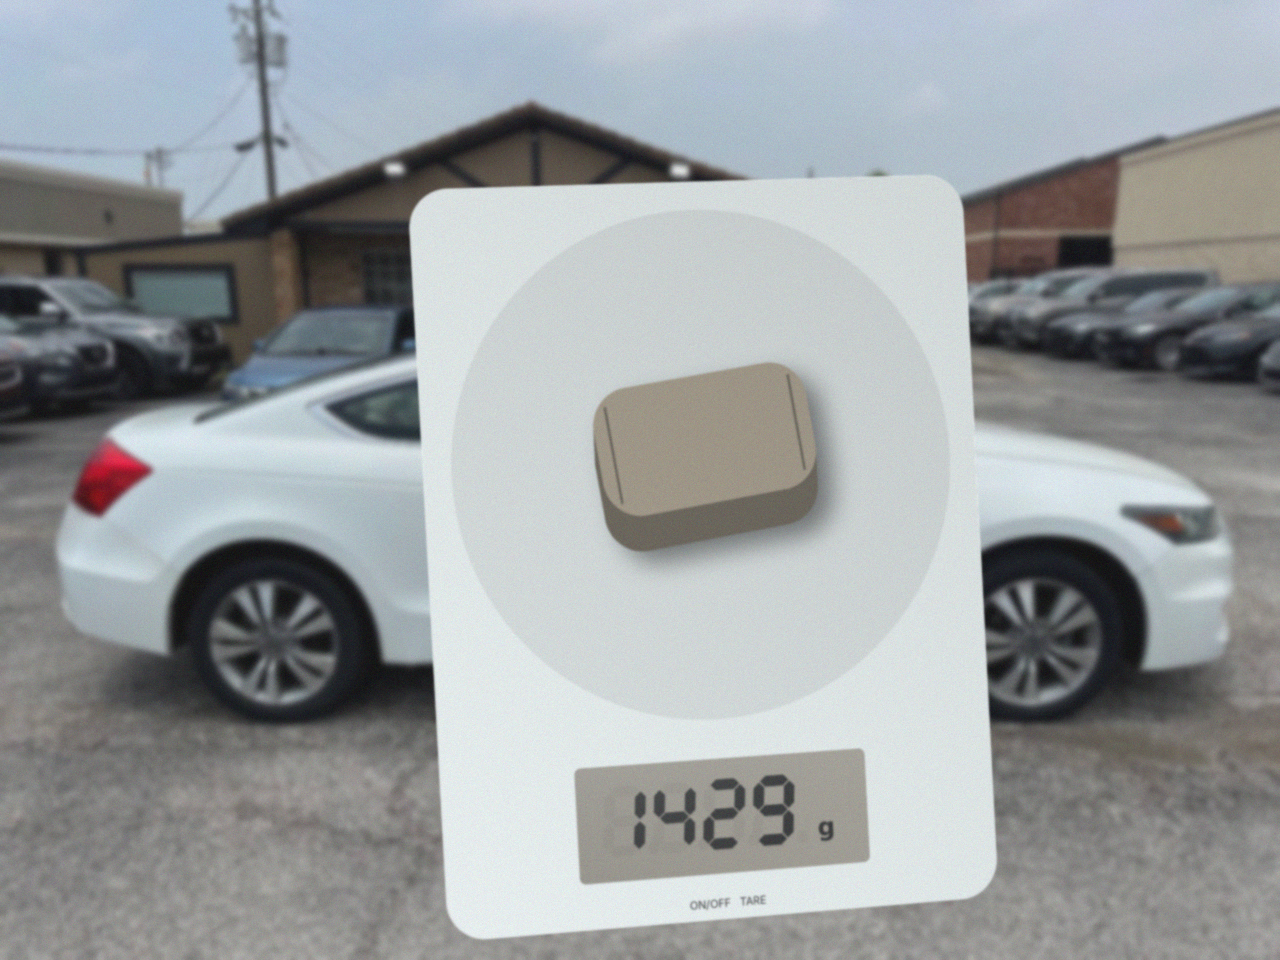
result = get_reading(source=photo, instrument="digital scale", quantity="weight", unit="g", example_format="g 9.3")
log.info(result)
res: g 1429
